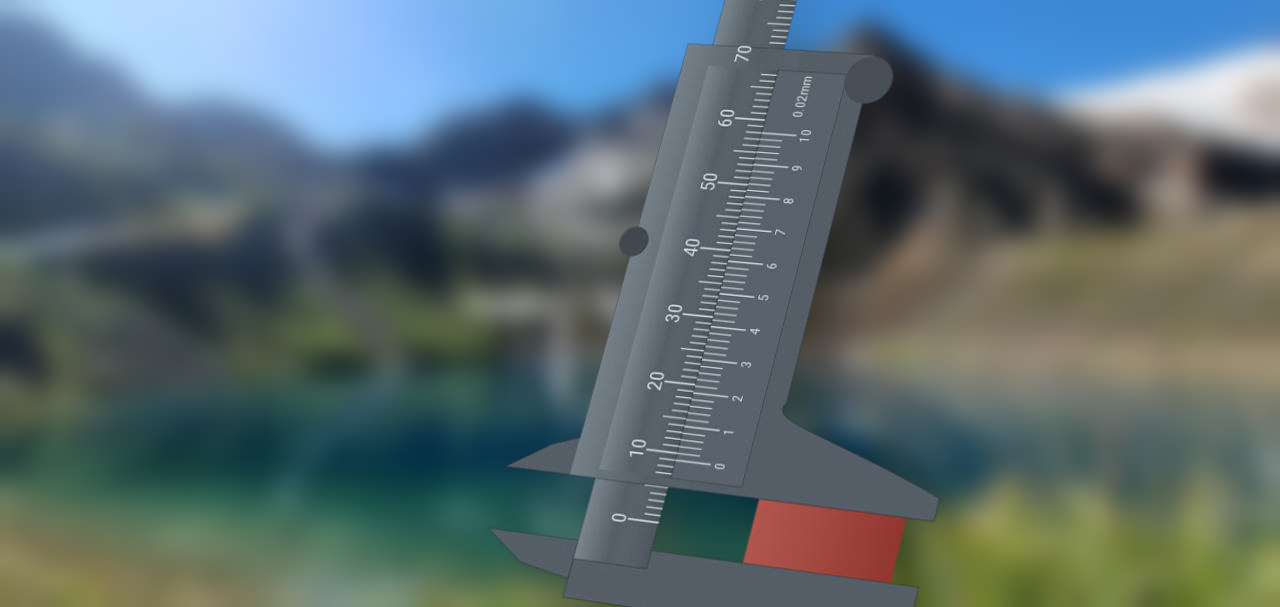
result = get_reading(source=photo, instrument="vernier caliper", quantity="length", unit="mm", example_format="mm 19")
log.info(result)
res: mm 9.0
